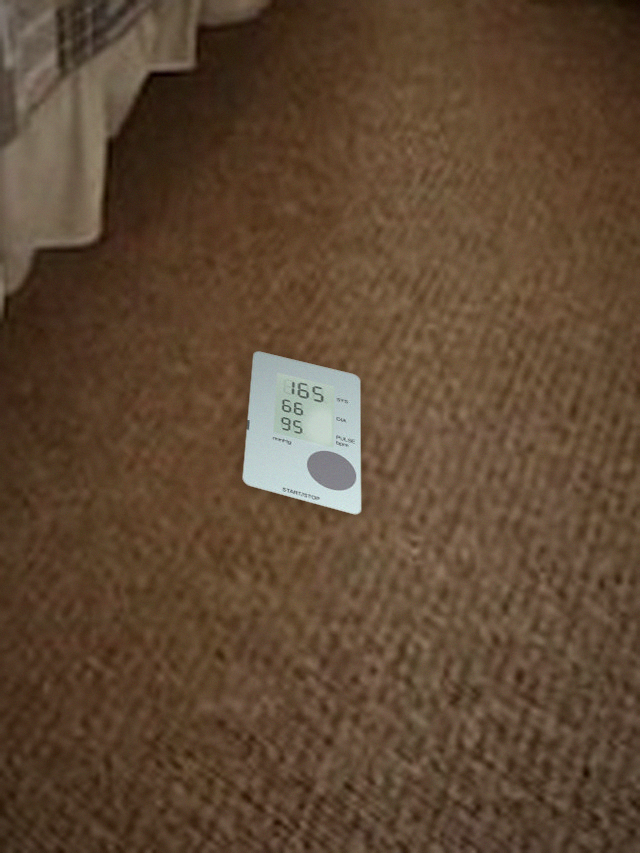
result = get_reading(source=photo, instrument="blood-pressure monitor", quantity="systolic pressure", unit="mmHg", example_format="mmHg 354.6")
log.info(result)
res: mmHg 165
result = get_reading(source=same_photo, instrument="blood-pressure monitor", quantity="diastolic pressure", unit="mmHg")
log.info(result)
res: mmHg 66
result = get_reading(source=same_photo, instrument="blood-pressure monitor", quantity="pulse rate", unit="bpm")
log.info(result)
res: bpm 95
